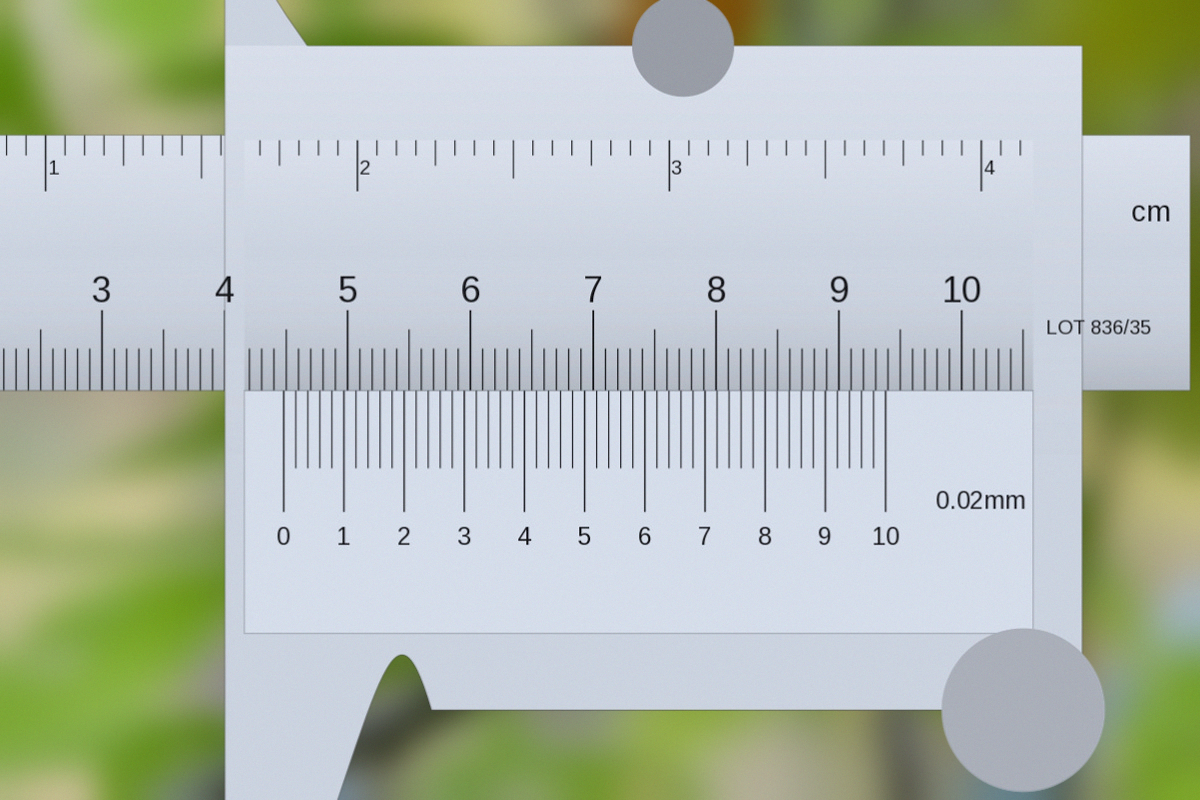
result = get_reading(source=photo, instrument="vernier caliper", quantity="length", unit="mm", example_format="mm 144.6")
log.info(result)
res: mm 44.8
